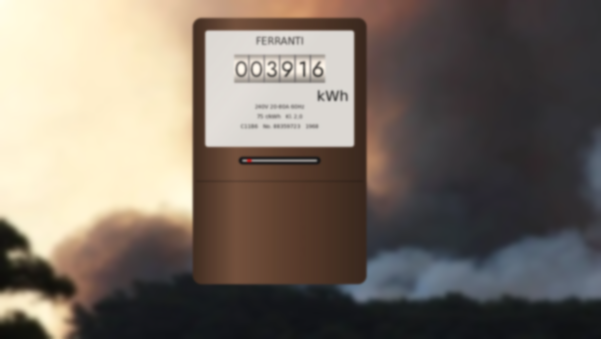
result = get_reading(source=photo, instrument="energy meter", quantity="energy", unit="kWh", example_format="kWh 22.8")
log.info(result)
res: kWh 3916
